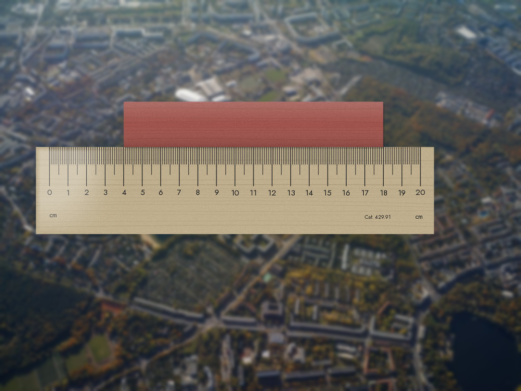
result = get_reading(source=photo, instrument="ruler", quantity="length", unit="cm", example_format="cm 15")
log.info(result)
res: cm 14
